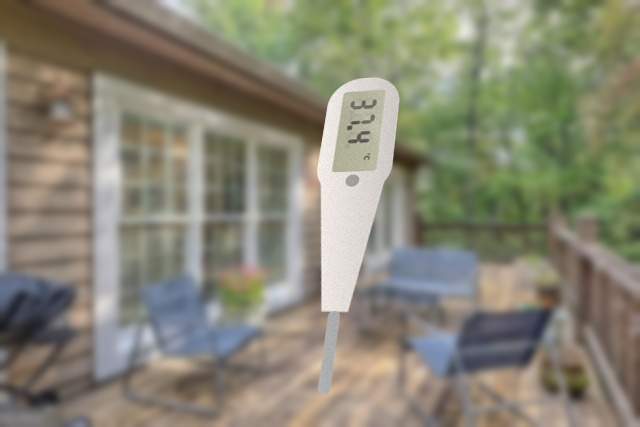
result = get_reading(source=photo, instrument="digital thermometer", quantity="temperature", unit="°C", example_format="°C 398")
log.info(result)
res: °C 37.4
